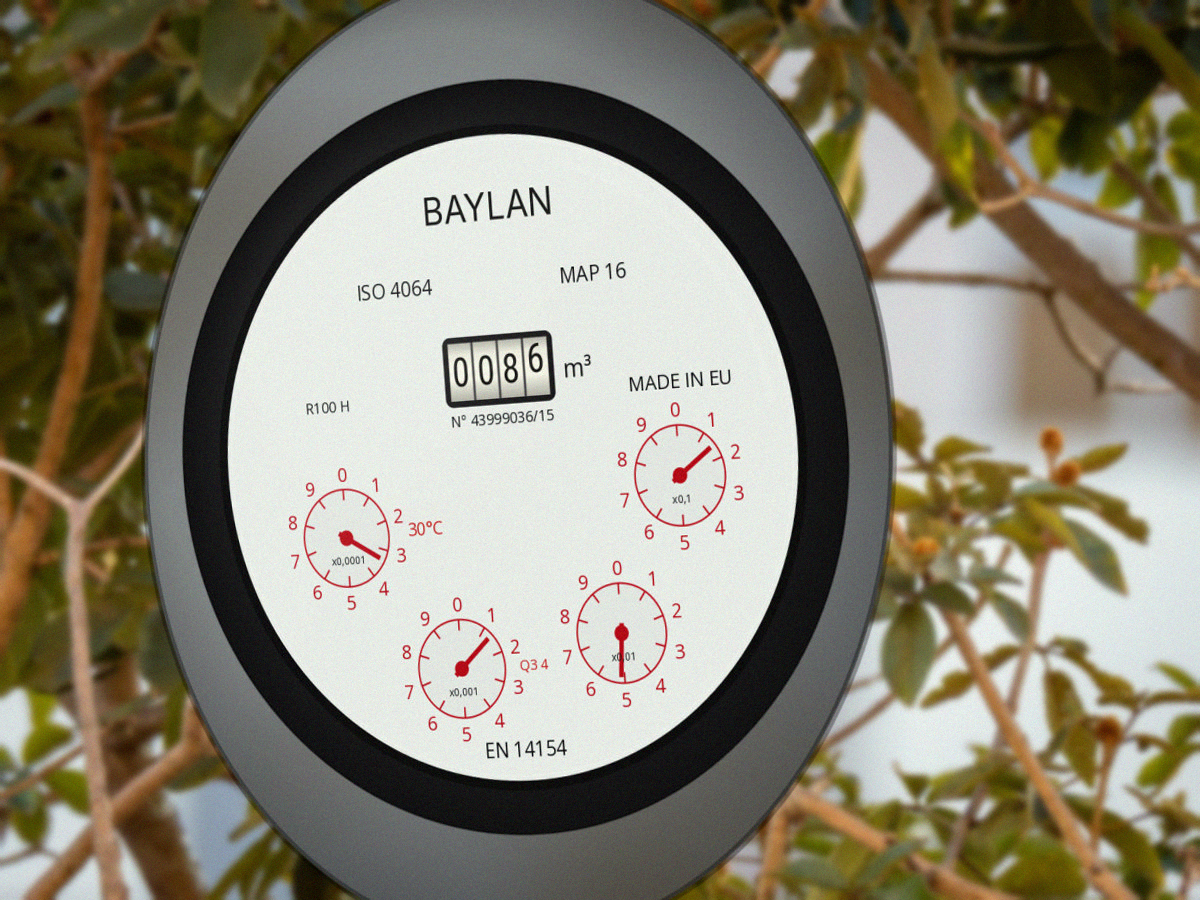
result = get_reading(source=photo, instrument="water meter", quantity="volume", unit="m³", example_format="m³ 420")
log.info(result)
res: m³ 86.1513
